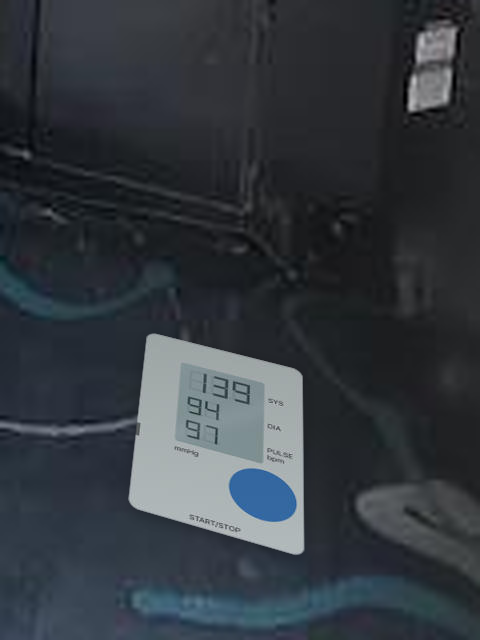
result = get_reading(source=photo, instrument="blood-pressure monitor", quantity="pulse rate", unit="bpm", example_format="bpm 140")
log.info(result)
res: bpm 97
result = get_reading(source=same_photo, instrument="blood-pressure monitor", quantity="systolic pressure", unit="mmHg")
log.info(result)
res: mmHg 139
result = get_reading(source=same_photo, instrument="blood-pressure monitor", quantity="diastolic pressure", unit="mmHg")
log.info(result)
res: mmHg 94
